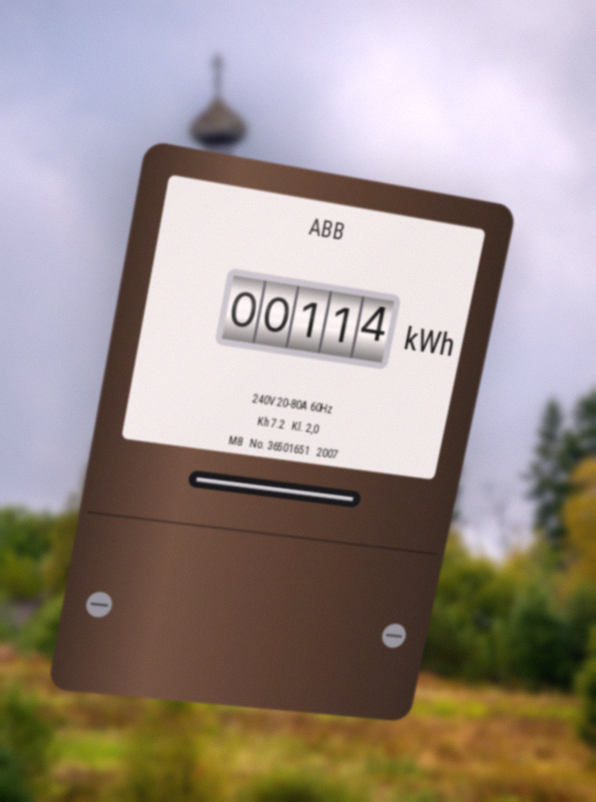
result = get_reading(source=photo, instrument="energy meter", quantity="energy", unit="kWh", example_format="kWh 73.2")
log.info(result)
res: kWh 114
